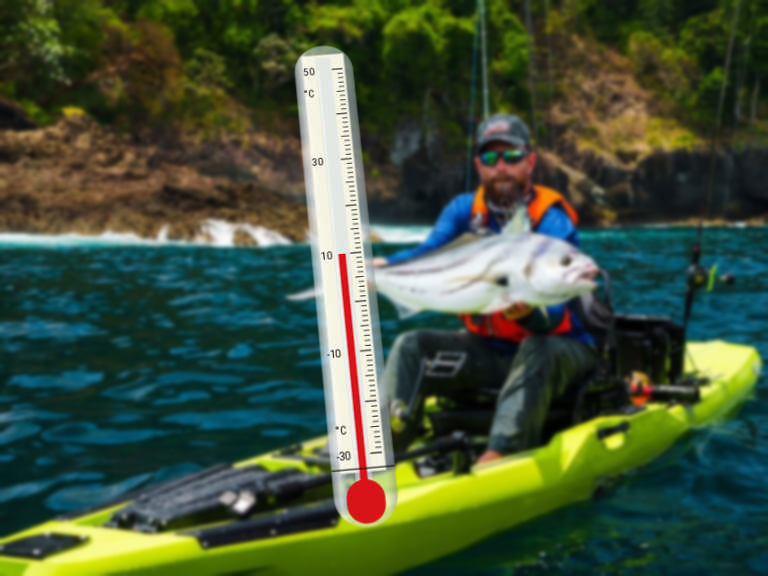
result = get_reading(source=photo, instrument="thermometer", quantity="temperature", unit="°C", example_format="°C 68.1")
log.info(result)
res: °C 10
